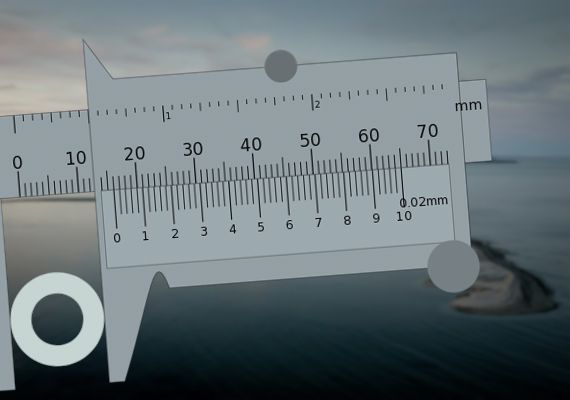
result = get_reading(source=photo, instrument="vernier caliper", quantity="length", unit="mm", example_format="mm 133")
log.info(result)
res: mm 16.0
